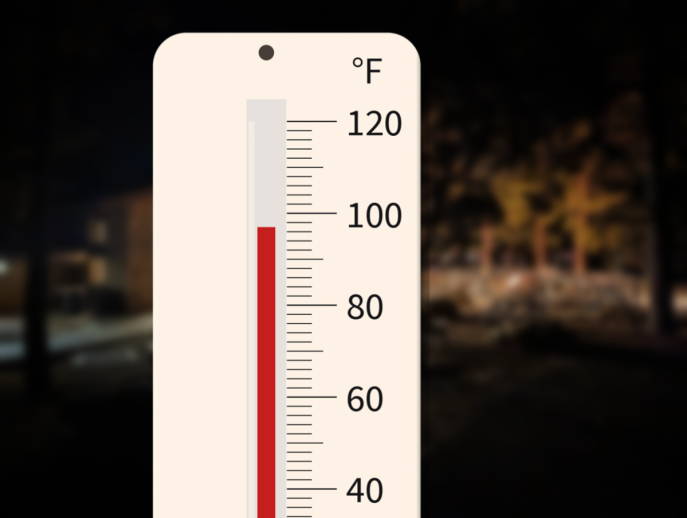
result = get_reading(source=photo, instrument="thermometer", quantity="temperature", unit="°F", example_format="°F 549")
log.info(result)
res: °F 97
